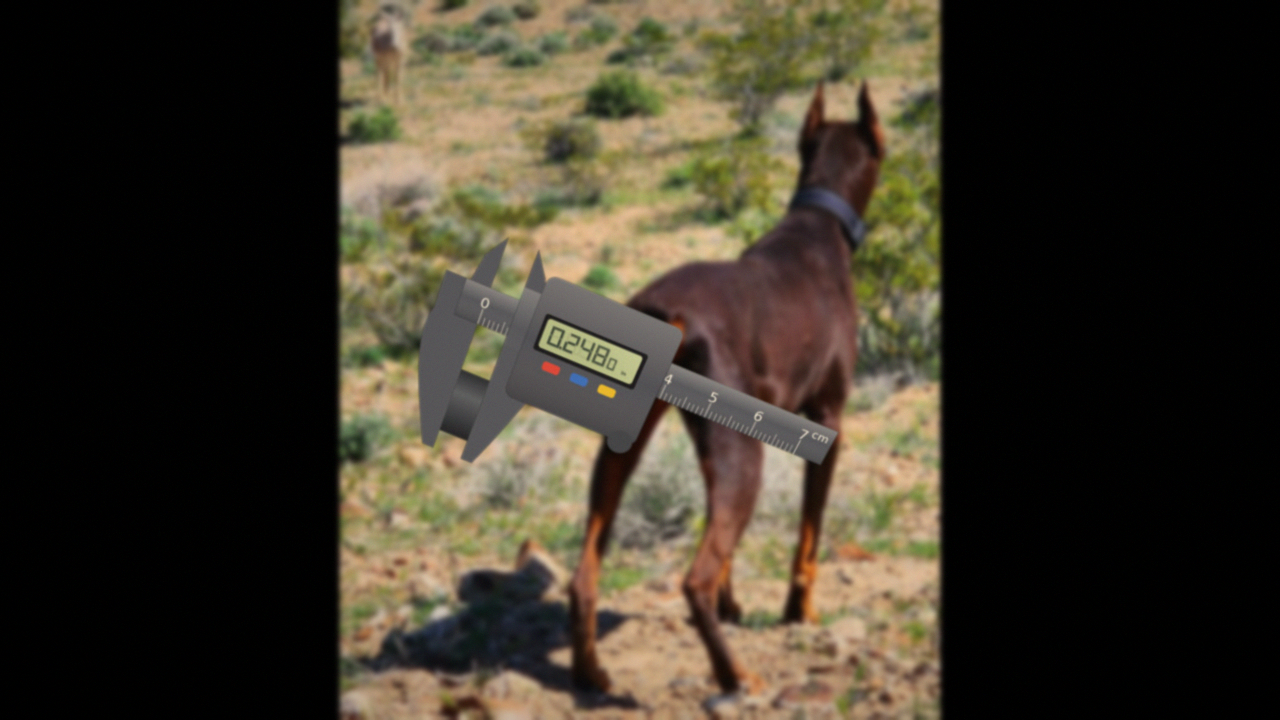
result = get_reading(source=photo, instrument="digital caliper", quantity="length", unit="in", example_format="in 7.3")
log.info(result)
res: in 0.2480
